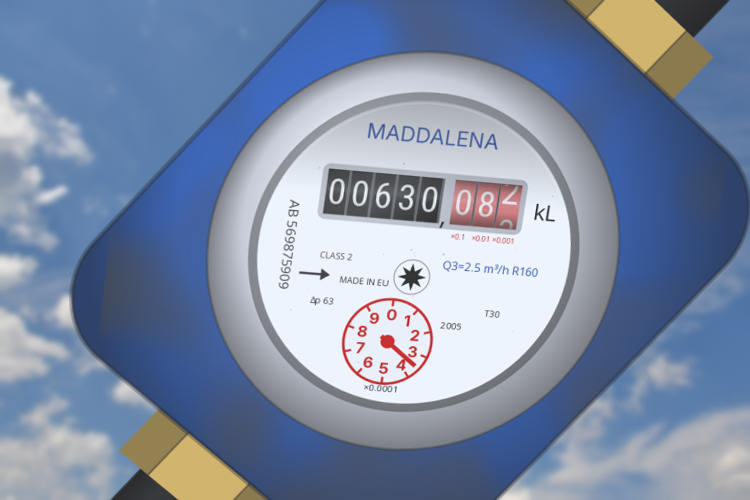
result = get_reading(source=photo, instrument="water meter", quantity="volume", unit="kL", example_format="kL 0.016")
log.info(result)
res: kL 630.0823
